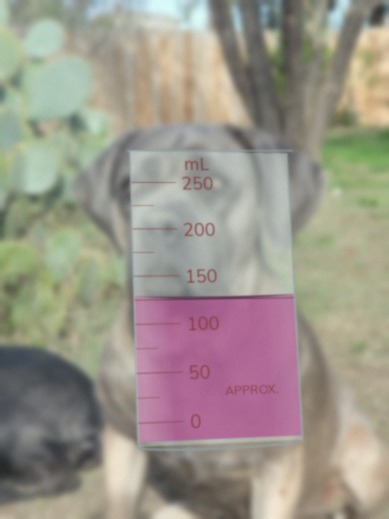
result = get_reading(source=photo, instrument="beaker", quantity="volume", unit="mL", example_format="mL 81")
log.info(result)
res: mL 125
